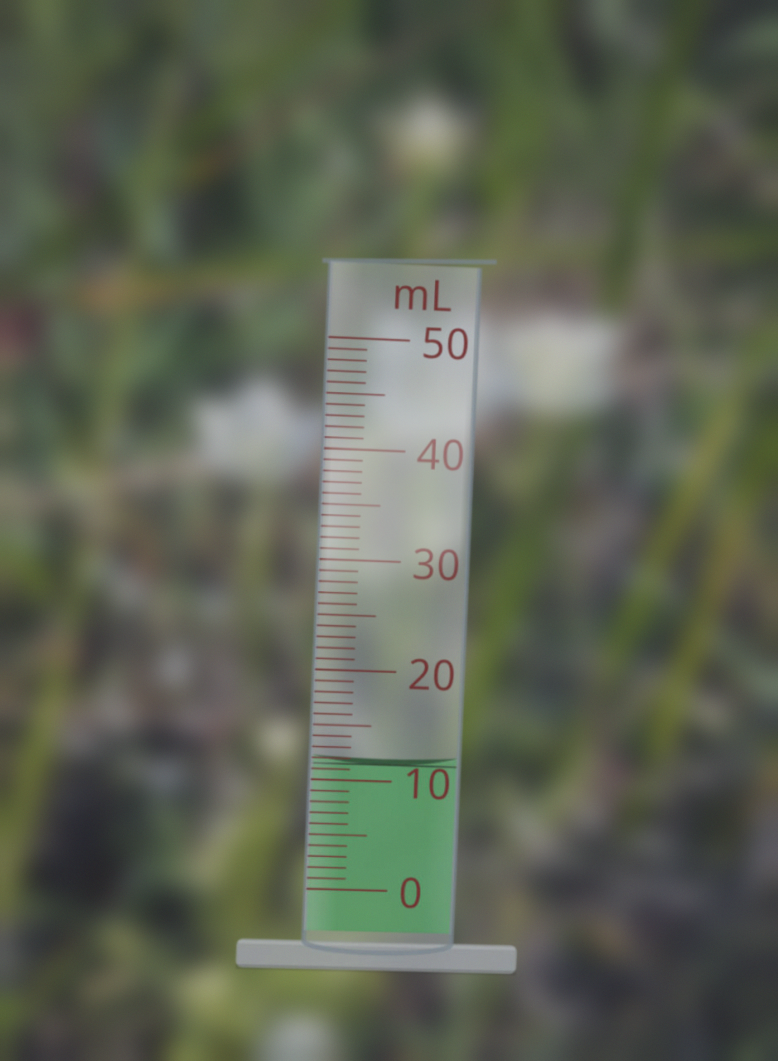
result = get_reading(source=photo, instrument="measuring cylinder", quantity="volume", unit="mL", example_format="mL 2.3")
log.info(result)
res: mL 11.5
